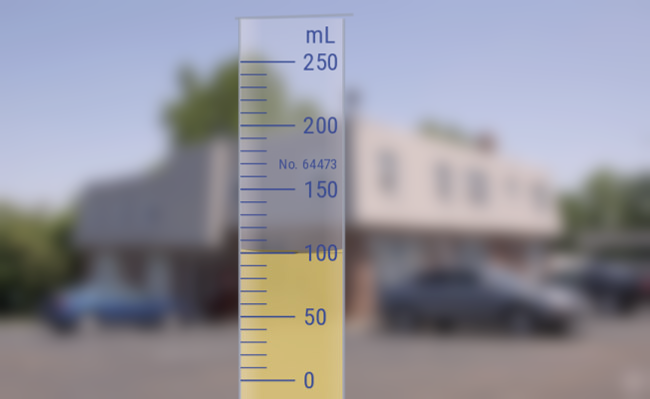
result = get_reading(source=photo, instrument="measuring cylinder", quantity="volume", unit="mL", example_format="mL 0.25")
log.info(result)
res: mL 100
